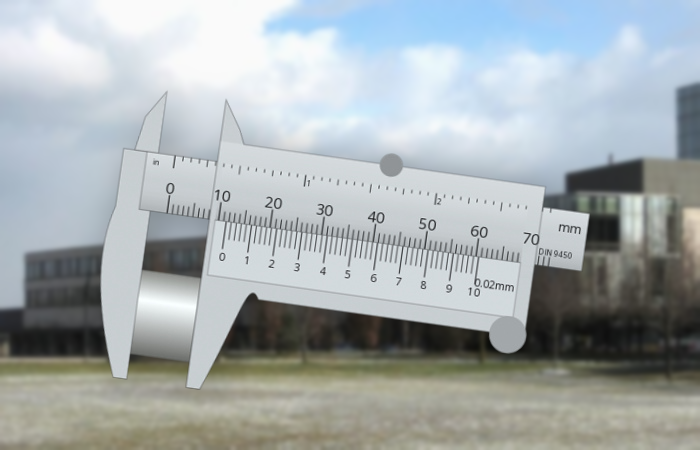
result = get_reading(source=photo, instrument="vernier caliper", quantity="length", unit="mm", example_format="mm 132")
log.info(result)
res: mm 11.5
